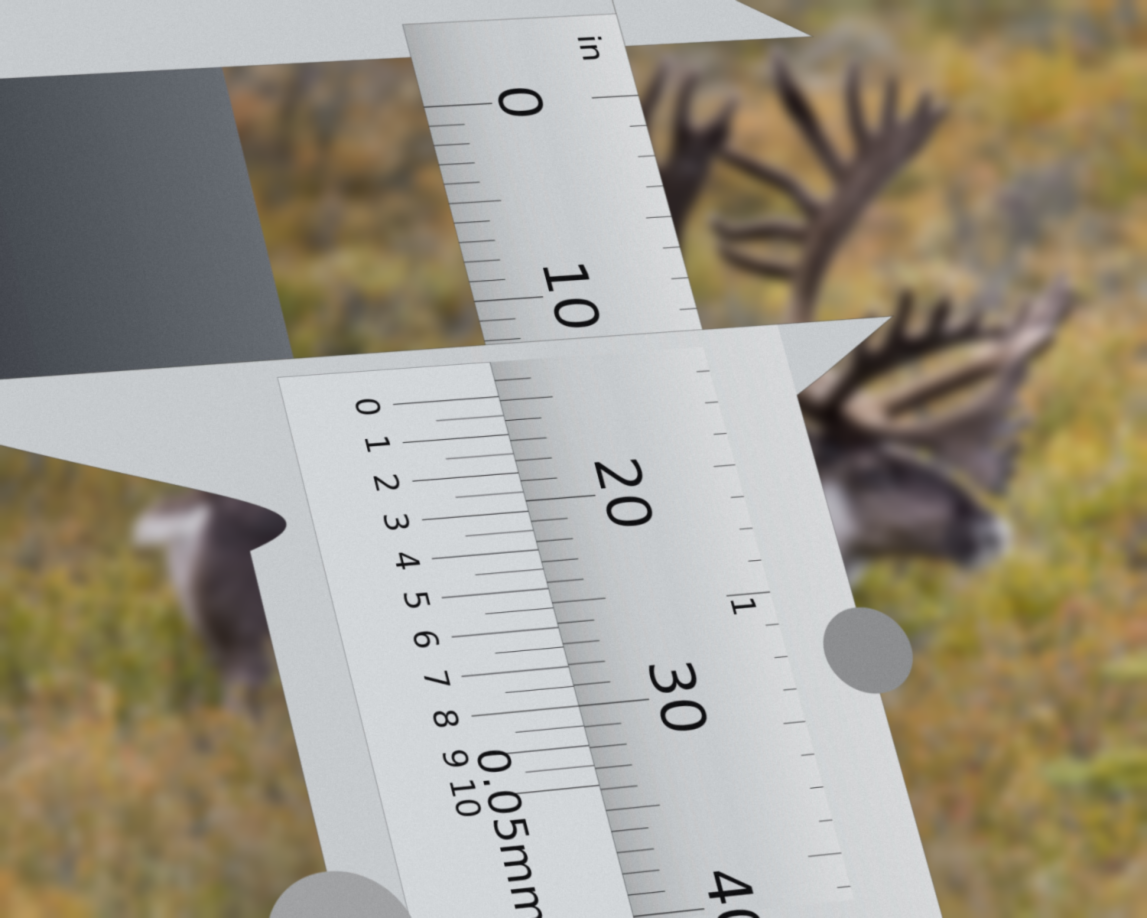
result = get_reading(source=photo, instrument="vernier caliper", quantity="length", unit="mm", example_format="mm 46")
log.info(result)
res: mm 14.8
